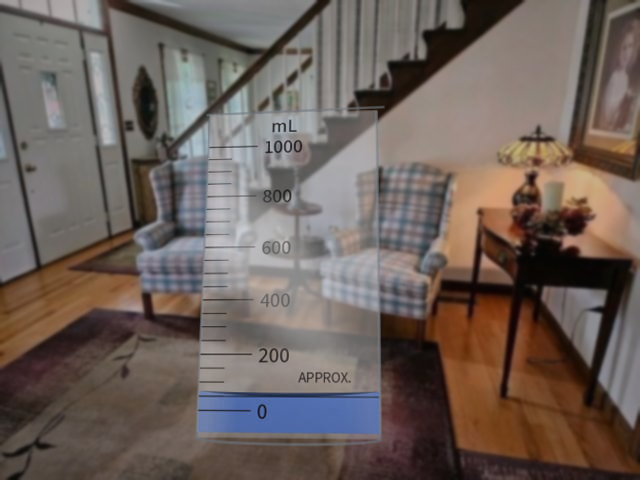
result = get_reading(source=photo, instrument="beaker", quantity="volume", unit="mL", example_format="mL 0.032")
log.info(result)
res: mL 50
